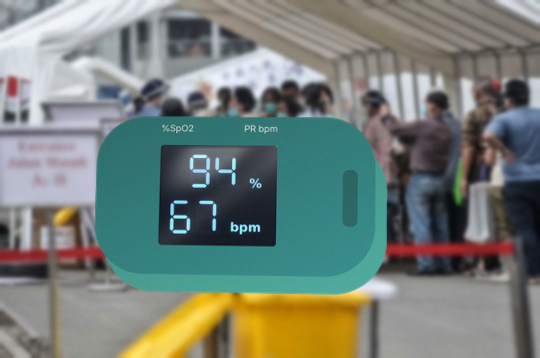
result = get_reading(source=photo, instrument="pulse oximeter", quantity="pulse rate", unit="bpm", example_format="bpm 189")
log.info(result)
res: bpm 67
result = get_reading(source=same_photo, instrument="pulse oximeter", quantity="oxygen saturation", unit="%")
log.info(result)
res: % 94
